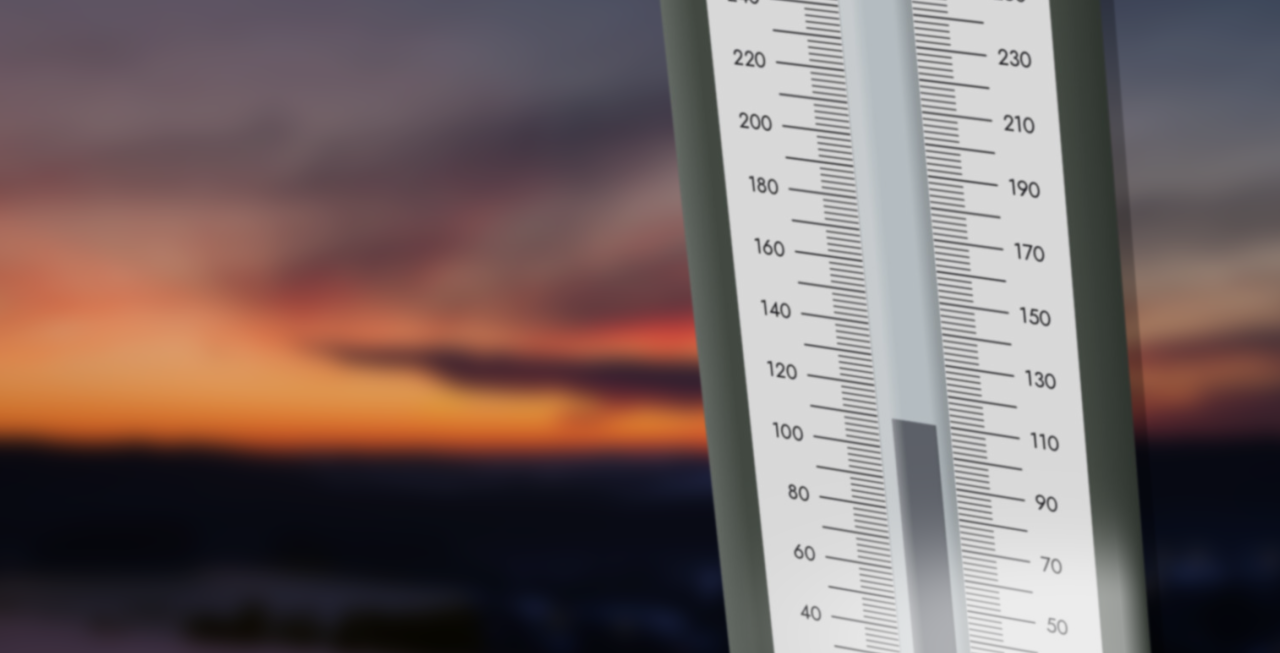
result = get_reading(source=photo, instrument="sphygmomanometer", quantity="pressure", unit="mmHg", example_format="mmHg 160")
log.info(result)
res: mmHg 110
